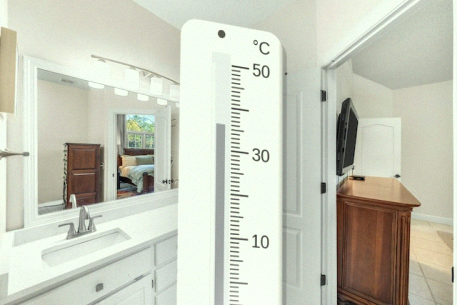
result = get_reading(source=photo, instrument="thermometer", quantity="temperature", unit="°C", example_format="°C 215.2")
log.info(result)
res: °C 36
